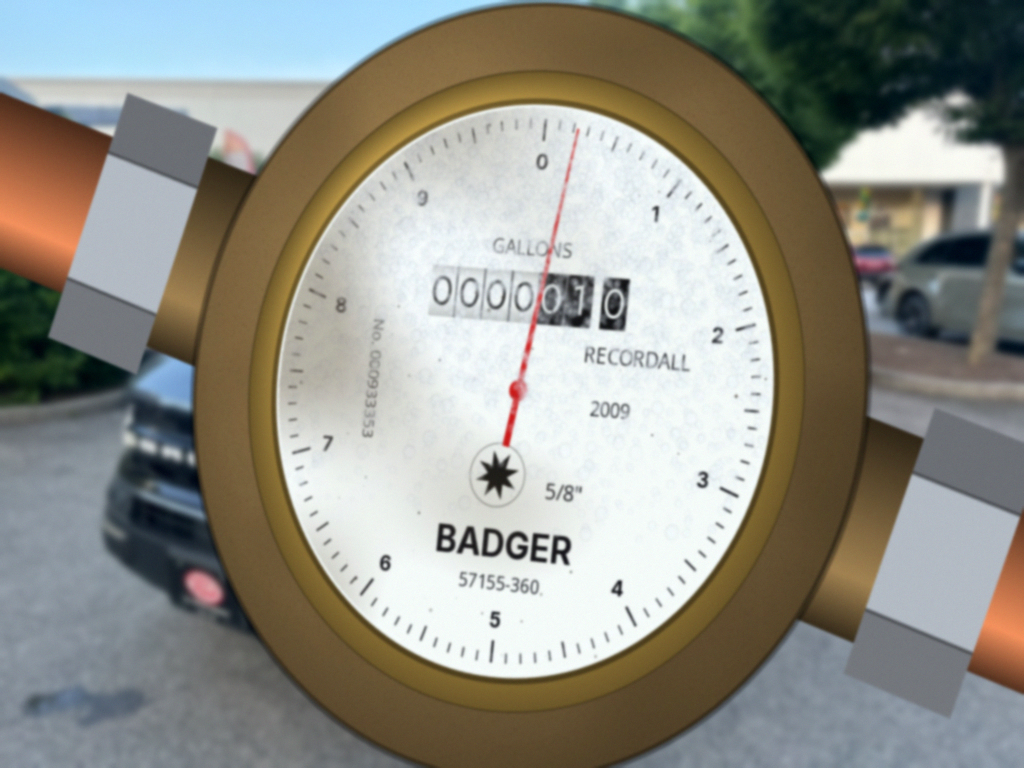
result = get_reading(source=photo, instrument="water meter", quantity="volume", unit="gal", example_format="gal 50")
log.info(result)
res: gal 10.2
